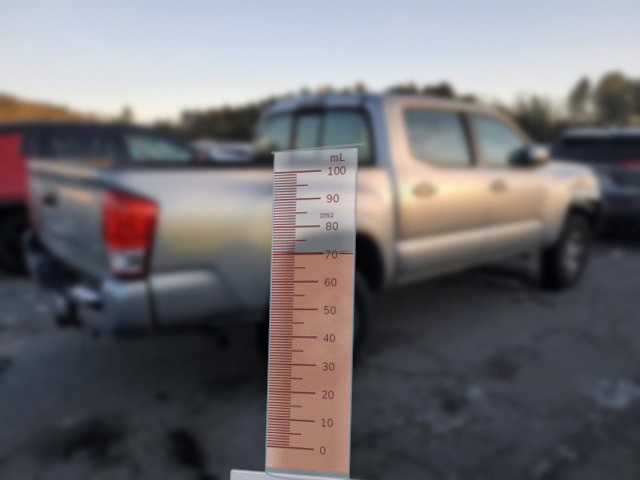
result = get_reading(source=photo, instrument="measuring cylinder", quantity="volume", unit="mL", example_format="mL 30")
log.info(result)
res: mL 70
